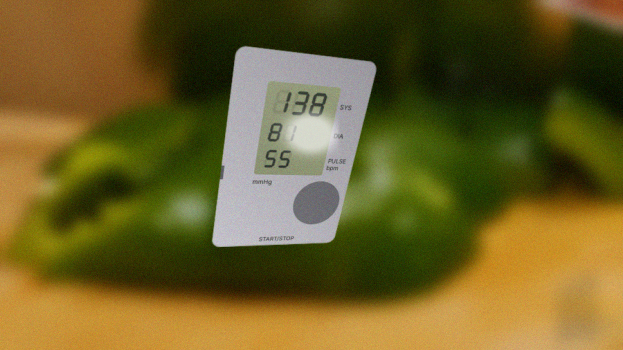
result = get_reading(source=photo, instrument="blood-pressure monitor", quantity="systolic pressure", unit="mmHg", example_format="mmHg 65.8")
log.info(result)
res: mmHg 138
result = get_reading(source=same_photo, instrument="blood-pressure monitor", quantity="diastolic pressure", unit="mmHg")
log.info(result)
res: mmHg 81
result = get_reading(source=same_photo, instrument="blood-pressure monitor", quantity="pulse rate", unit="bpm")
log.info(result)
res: bpm 55
